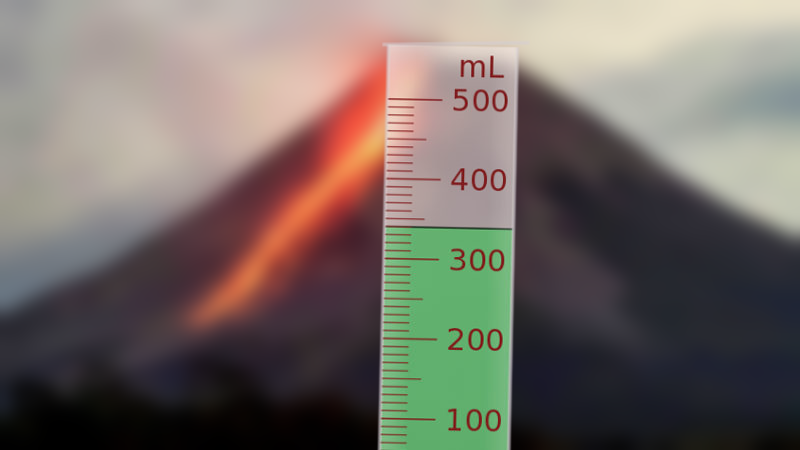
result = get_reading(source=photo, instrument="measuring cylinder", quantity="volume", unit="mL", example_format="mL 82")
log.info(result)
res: mL 340
